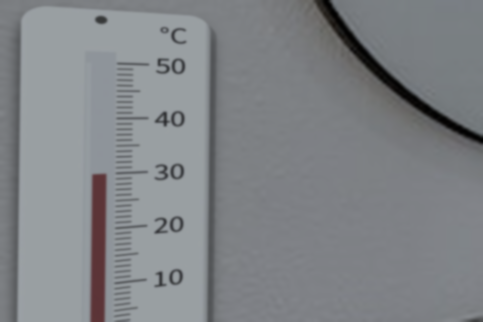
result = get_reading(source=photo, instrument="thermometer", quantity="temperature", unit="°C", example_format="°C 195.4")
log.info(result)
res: °C 30
